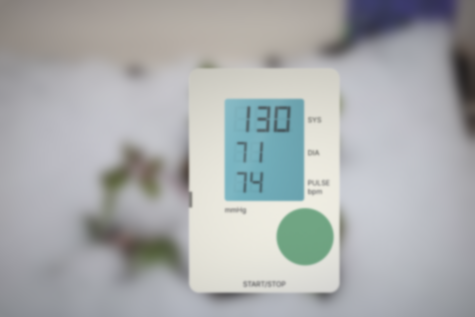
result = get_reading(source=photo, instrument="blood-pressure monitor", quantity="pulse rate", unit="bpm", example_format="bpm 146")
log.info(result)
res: bpm 74
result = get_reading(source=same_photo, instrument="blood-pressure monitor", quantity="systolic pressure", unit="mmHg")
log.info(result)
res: mmHg 130
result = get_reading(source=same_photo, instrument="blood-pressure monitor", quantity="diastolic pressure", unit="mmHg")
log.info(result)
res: mmHg 71
